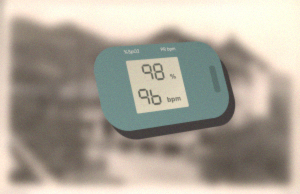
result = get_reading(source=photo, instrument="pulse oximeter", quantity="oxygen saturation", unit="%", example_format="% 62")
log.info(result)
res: % 98
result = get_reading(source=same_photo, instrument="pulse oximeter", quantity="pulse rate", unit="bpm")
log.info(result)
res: bpm 96
